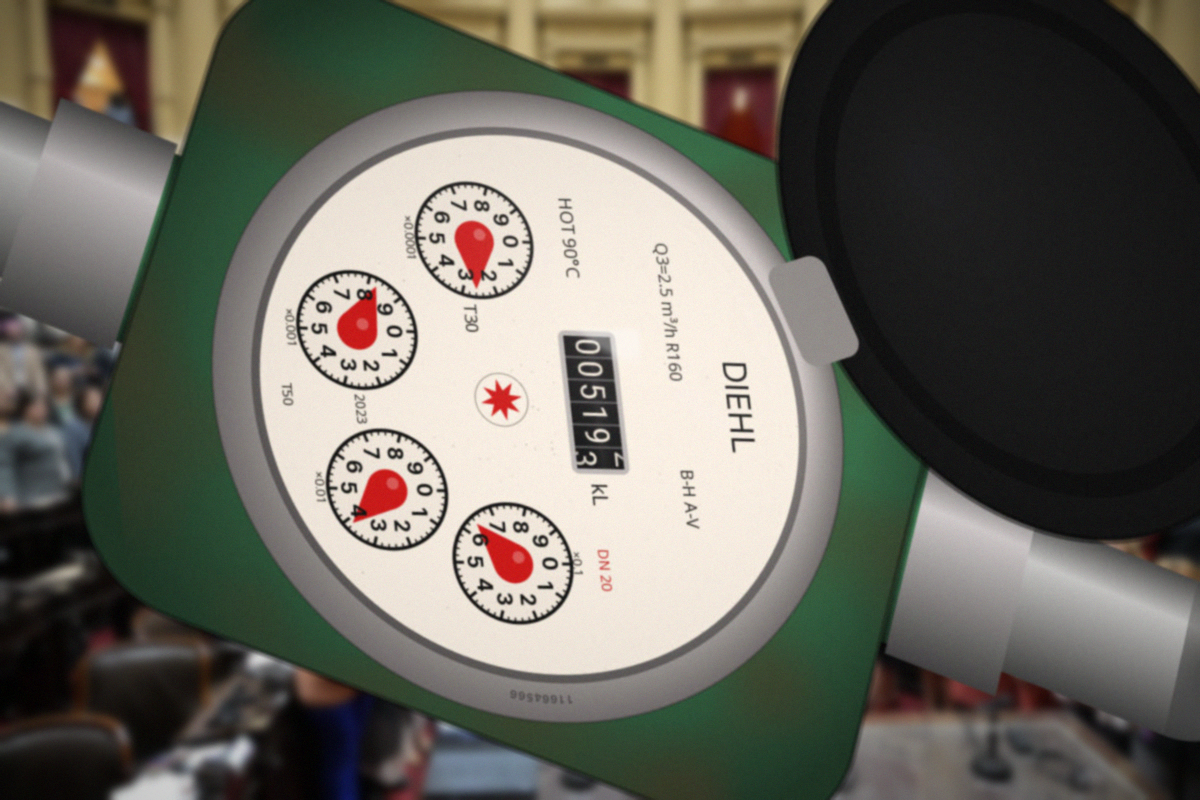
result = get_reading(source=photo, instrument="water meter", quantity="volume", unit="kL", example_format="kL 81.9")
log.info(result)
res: kL 5192.6382
